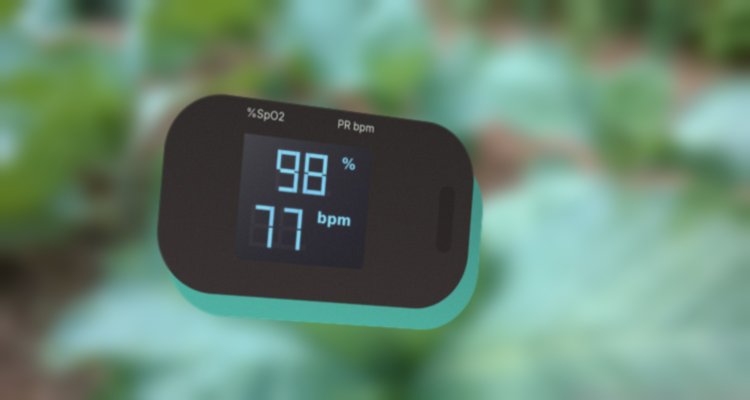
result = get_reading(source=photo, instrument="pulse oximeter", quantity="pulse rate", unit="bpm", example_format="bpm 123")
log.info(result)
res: bpm 77
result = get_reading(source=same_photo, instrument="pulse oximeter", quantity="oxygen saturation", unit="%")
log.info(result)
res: % 98
